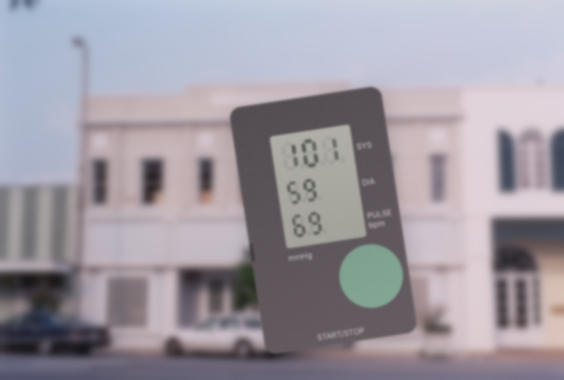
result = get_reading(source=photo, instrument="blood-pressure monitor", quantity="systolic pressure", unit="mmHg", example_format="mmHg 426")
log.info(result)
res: mmHg 101
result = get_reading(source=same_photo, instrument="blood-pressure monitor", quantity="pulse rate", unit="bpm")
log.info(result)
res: bpm 69
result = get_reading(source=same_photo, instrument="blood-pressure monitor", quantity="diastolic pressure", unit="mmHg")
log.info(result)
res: mmHg 59
